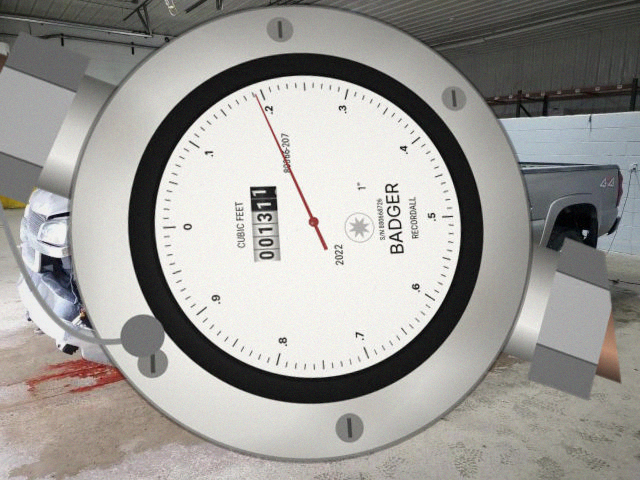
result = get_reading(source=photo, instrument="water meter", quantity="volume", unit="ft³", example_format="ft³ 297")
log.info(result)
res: ft³ 1311.19
